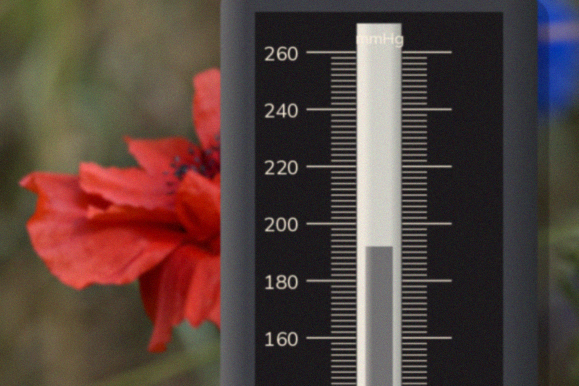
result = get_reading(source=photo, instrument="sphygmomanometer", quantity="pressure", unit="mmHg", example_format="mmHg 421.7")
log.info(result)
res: mmHg 192
